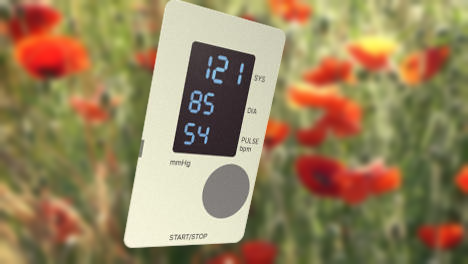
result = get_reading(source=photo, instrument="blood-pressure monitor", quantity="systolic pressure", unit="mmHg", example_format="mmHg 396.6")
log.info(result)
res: mmHg 121
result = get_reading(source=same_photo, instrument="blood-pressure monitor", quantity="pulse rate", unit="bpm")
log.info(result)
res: bpm 54
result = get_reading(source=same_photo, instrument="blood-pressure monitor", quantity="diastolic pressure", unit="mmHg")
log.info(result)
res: mmHg 85
